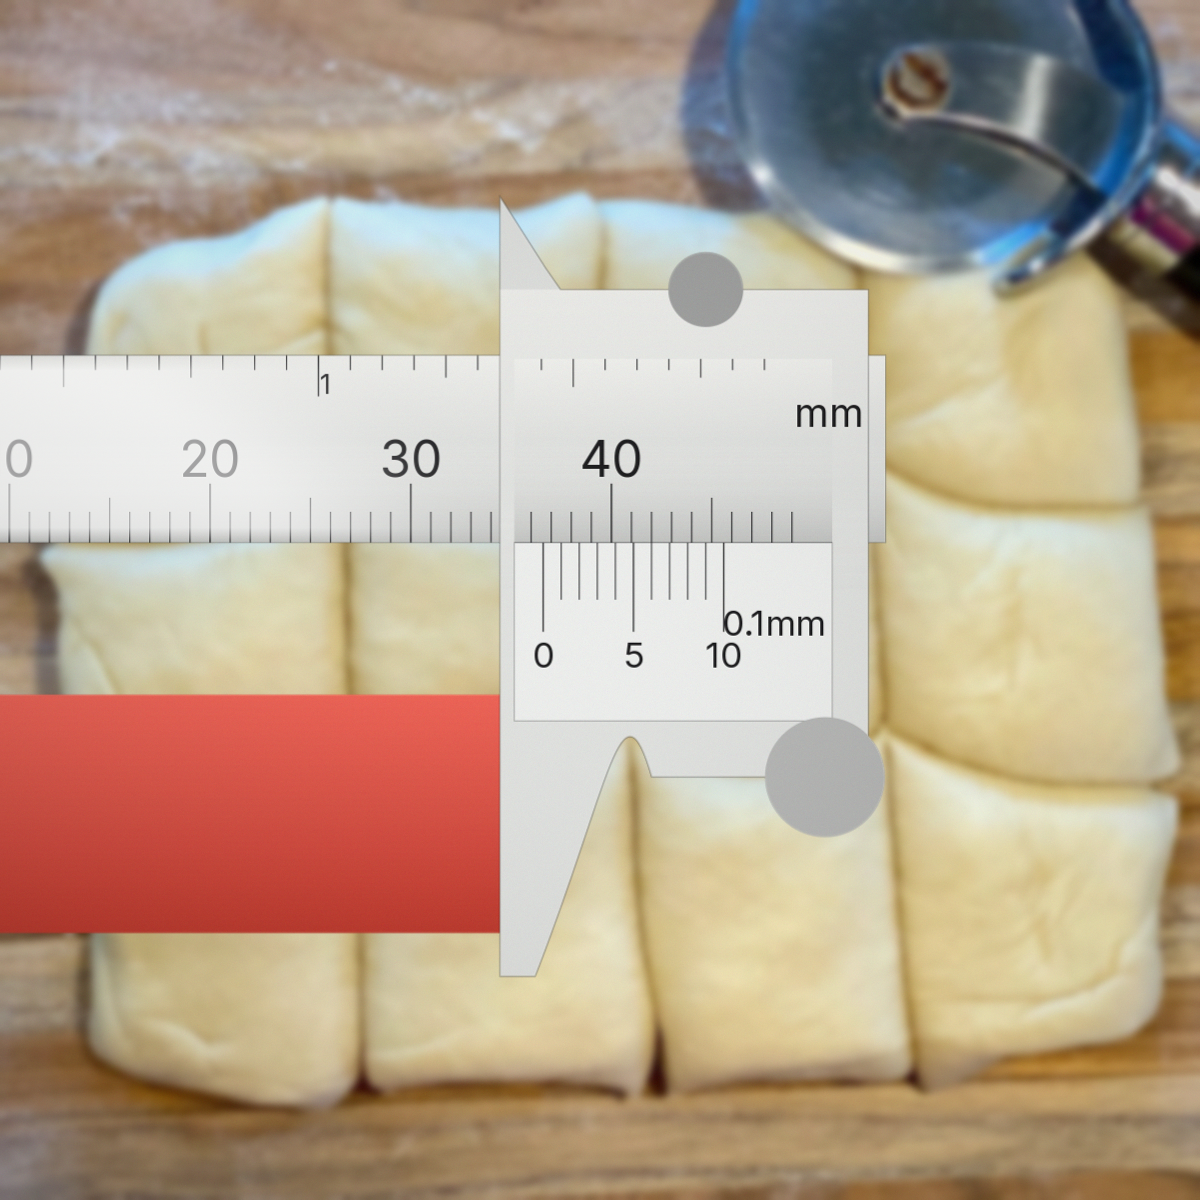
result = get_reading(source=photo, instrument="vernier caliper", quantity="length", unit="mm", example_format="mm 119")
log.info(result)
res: mm 36.6
